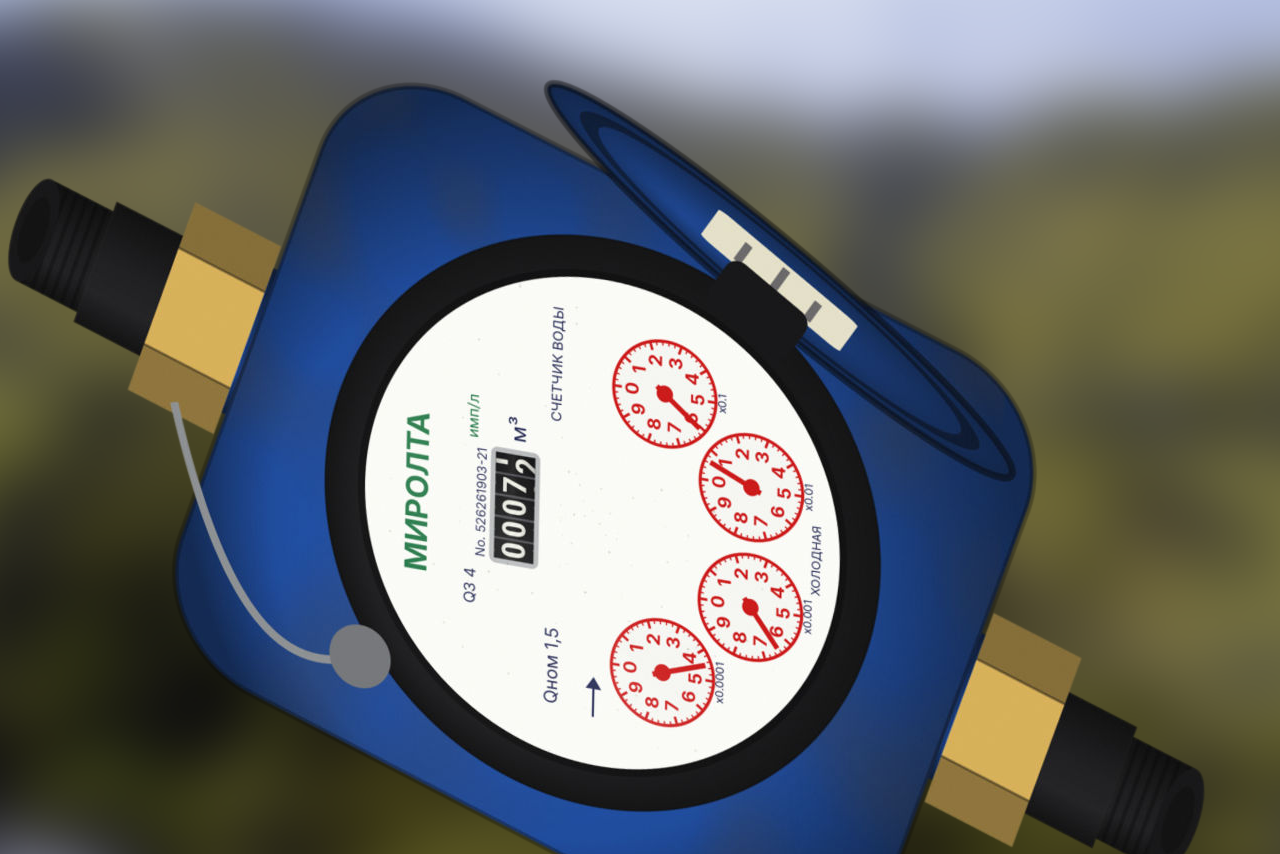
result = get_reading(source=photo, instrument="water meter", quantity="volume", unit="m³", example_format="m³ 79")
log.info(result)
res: m³ 71.6064
